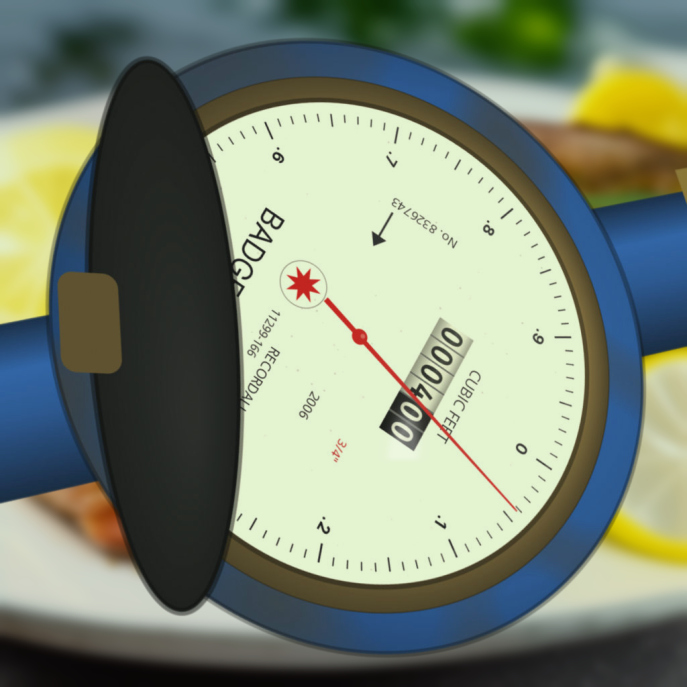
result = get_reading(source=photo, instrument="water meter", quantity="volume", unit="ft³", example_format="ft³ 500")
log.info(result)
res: ft³ 400.04
